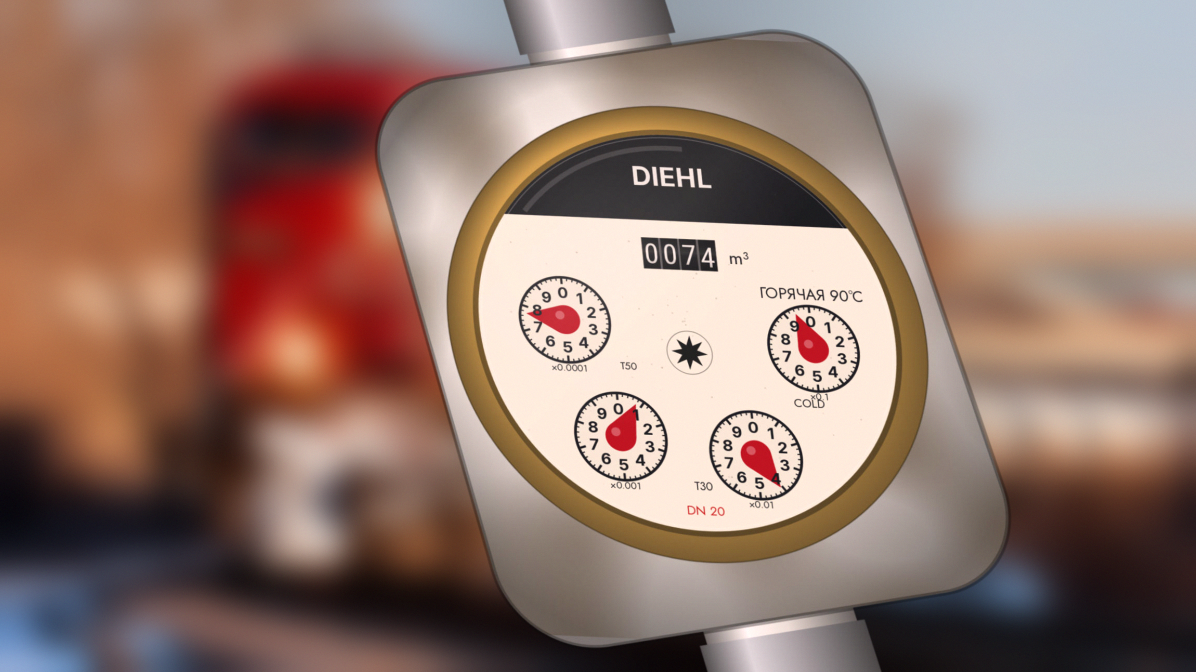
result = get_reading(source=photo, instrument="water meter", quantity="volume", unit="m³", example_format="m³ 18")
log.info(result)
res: m³ 73.9407
